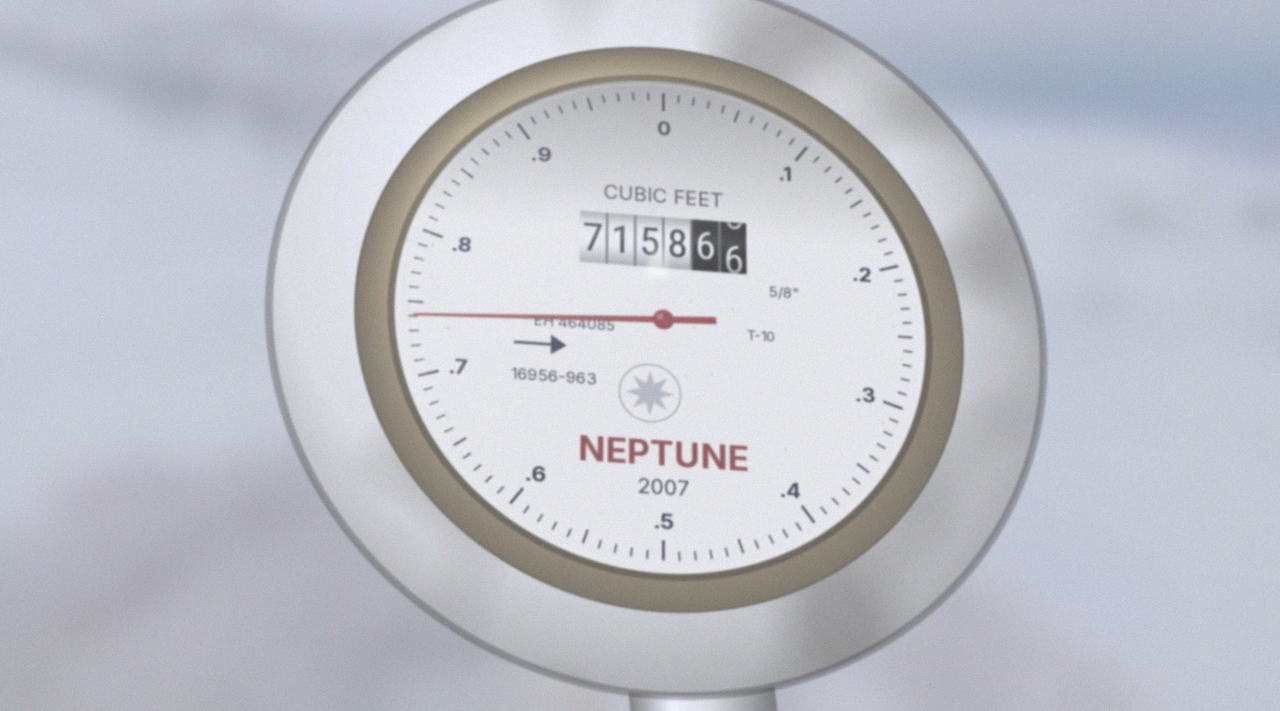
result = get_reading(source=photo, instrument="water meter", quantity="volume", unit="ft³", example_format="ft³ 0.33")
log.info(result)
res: ft³ 715865.74
